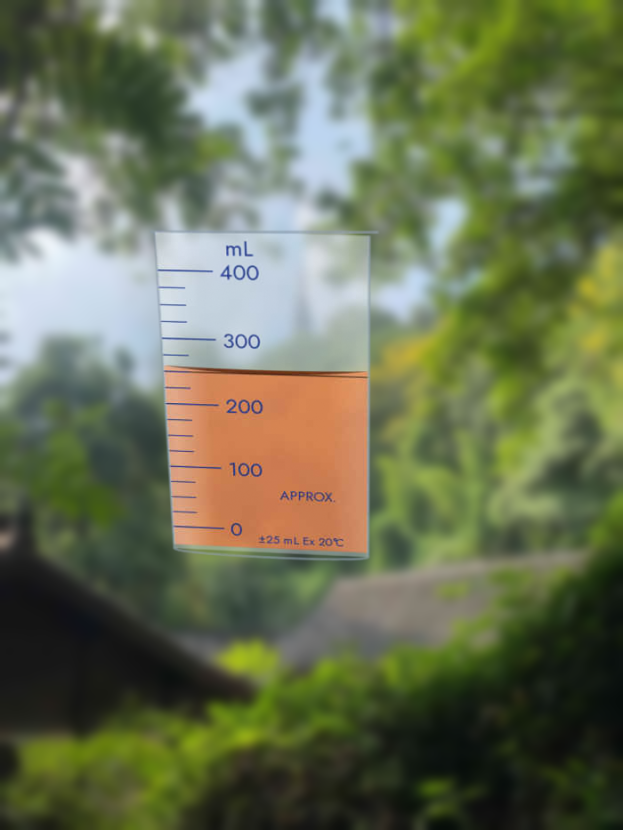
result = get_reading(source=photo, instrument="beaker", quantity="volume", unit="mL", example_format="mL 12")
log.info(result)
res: mL 250
